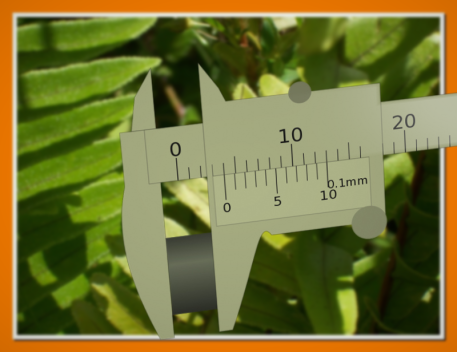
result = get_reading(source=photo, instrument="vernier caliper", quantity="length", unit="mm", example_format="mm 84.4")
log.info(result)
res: mm 4.0
